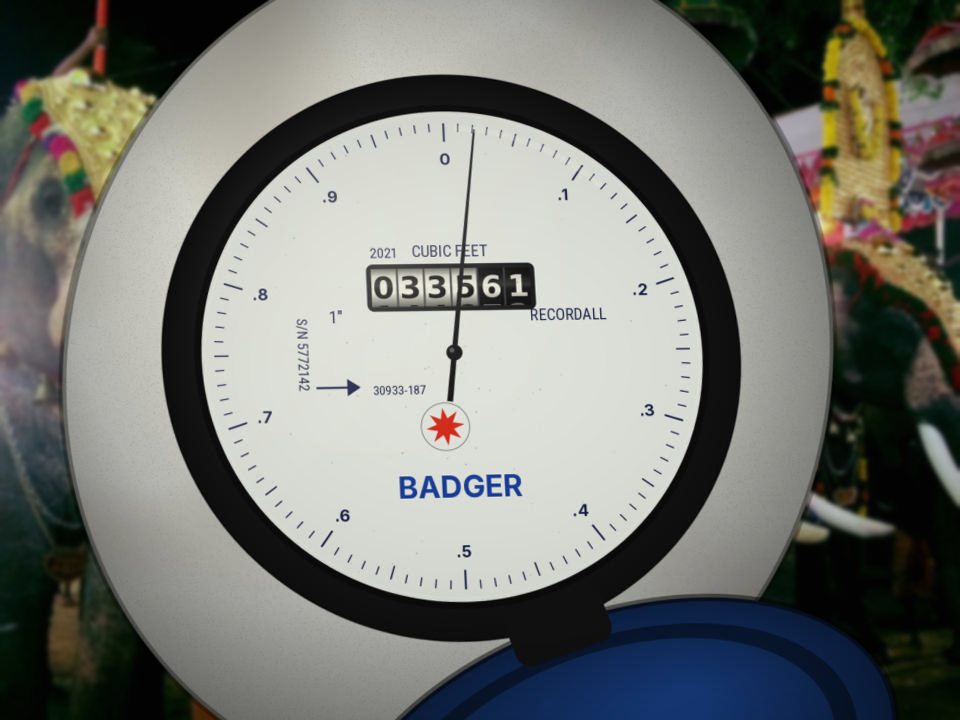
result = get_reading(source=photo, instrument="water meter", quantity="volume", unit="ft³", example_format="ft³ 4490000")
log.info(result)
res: ft³ 33561.02
